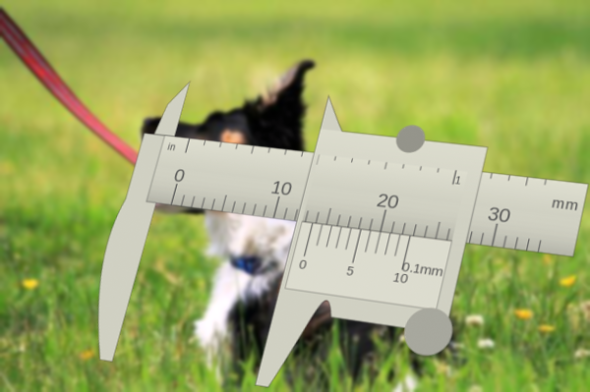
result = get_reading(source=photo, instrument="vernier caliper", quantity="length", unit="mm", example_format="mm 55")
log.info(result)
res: mm 13.7
